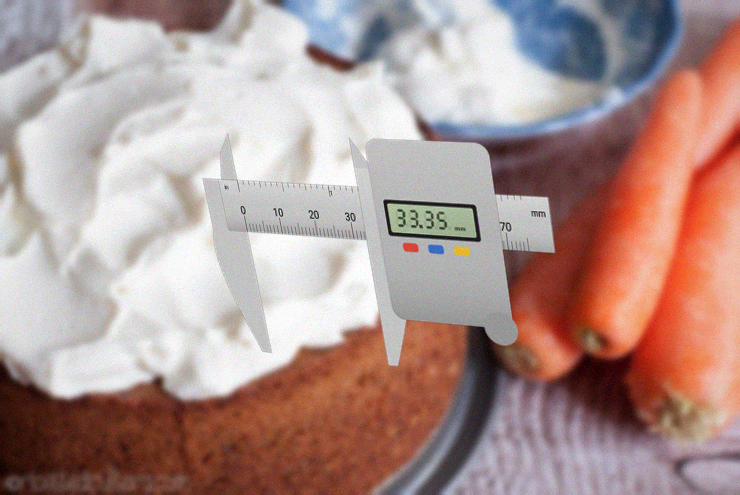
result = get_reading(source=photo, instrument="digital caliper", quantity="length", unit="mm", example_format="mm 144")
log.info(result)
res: mm 33.35
